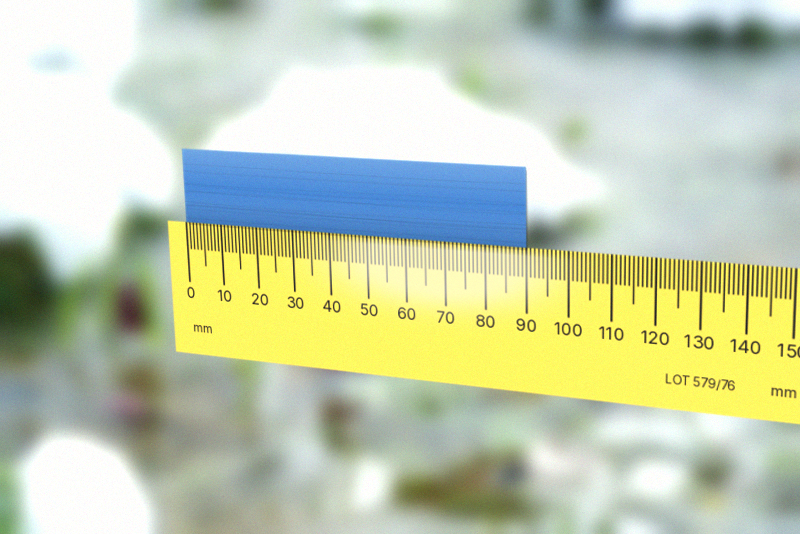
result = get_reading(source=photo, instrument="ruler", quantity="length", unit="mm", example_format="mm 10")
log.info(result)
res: mm 90
